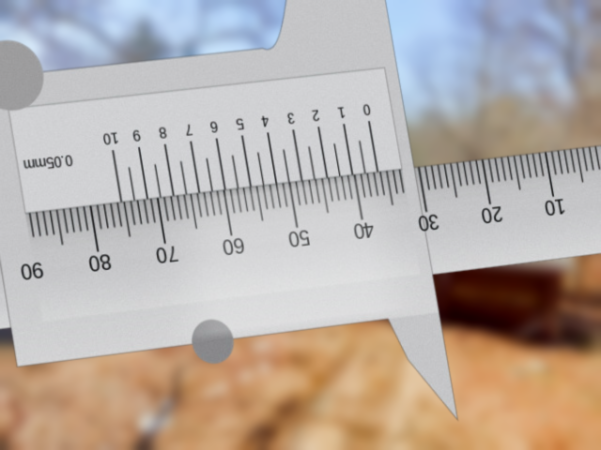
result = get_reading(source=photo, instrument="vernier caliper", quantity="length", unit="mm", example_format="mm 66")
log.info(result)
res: mm 36.4
